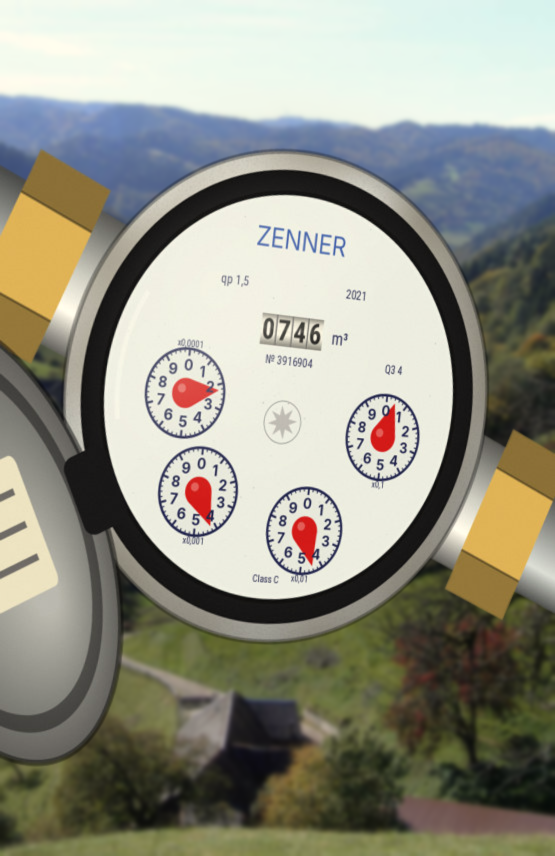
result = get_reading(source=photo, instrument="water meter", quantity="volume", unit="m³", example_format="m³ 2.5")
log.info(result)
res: m³ 746.0442
